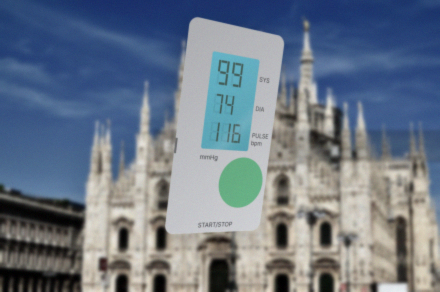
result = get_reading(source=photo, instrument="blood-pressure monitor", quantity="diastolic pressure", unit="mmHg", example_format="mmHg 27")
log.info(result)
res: mmHg 74
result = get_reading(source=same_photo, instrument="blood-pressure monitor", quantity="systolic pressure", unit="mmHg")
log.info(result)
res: mmHg 99
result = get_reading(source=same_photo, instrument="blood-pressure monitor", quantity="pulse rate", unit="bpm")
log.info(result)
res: bpm 116
